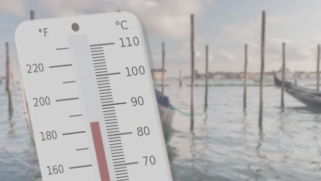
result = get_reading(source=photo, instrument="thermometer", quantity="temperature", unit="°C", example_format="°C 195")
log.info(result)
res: °C 85
